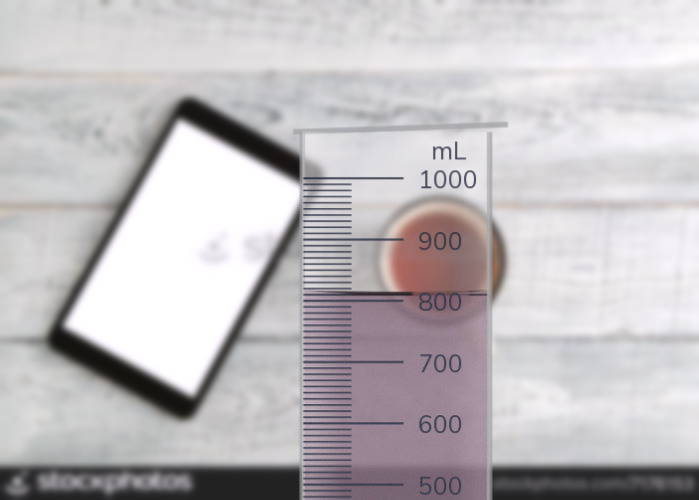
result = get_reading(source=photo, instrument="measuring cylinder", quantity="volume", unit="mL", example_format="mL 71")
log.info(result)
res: mL 810
